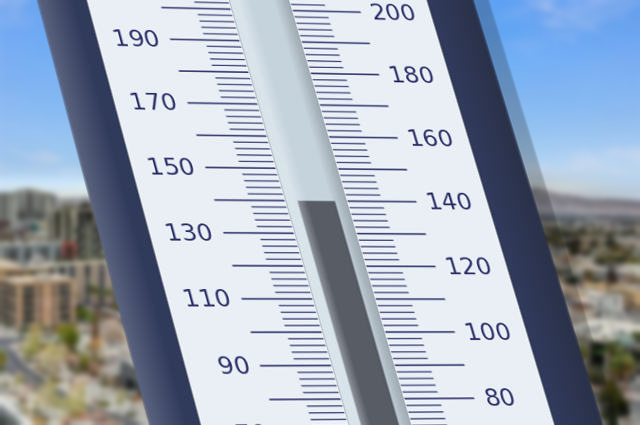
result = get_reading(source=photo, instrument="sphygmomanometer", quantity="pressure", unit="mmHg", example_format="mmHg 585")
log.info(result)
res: mmHg 140
